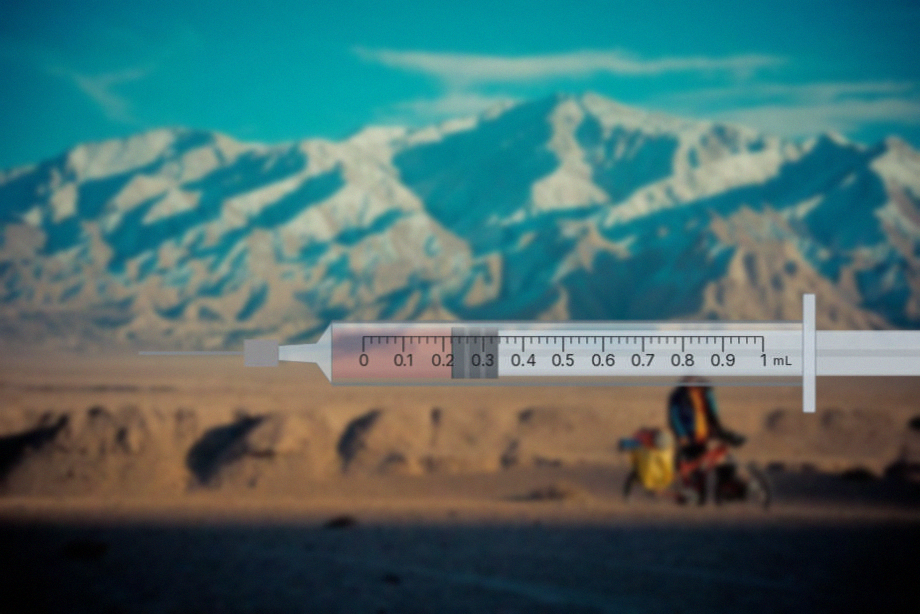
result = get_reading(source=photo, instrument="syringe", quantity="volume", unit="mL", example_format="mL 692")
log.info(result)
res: mL 0.22
